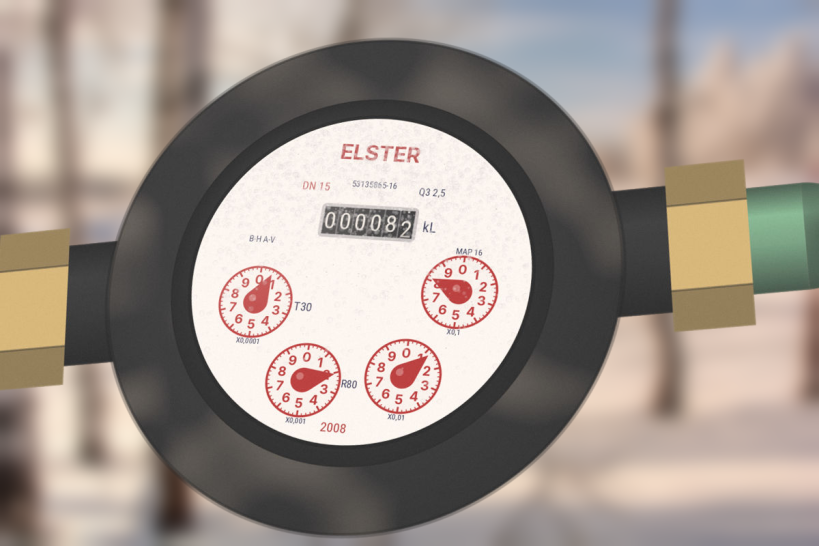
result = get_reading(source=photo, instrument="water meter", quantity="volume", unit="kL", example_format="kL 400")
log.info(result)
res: kL 81.8120
